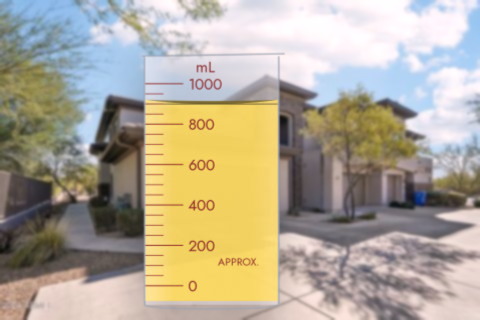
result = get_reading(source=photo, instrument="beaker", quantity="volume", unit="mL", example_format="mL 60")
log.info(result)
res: mL 900
